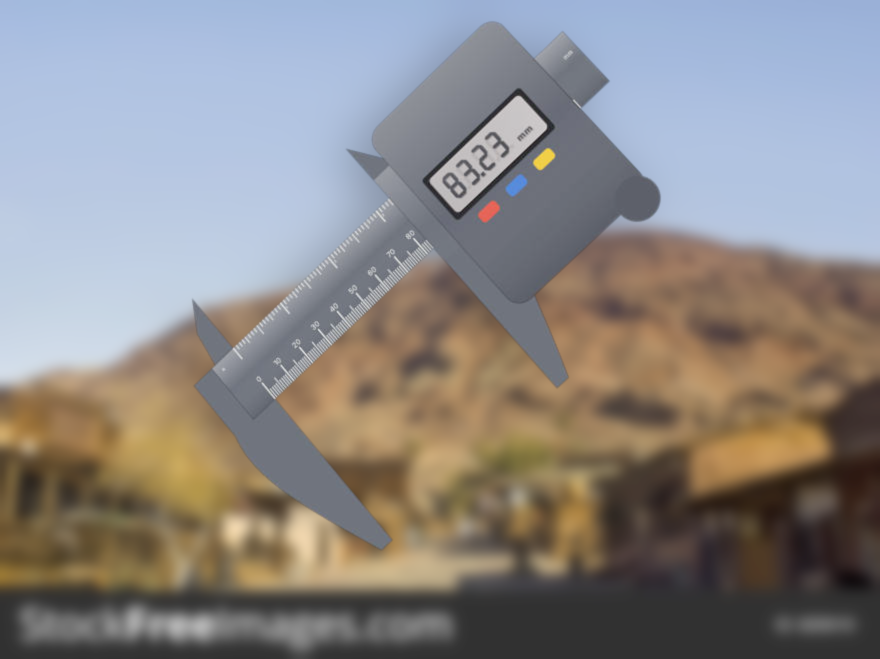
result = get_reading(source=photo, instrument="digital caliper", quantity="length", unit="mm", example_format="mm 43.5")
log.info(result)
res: mm 83.23
